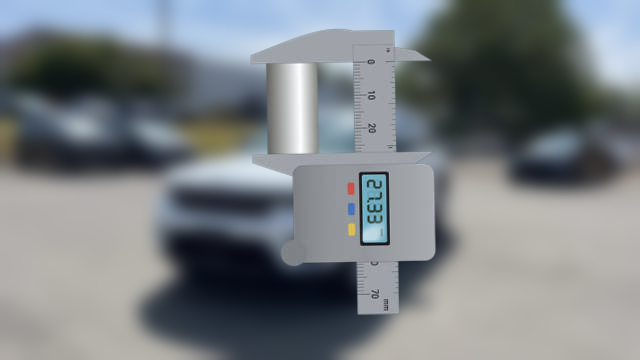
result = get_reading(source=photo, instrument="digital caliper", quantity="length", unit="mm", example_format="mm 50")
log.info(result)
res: mm 27.33
